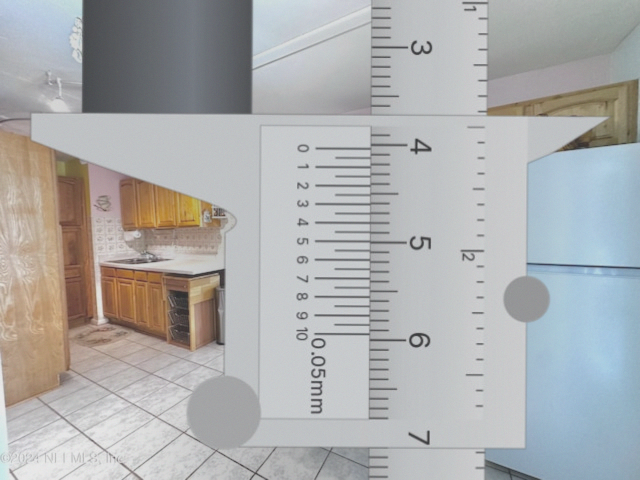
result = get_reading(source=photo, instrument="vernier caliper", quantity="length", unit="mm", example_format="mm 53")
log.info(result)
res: mm 40.4
